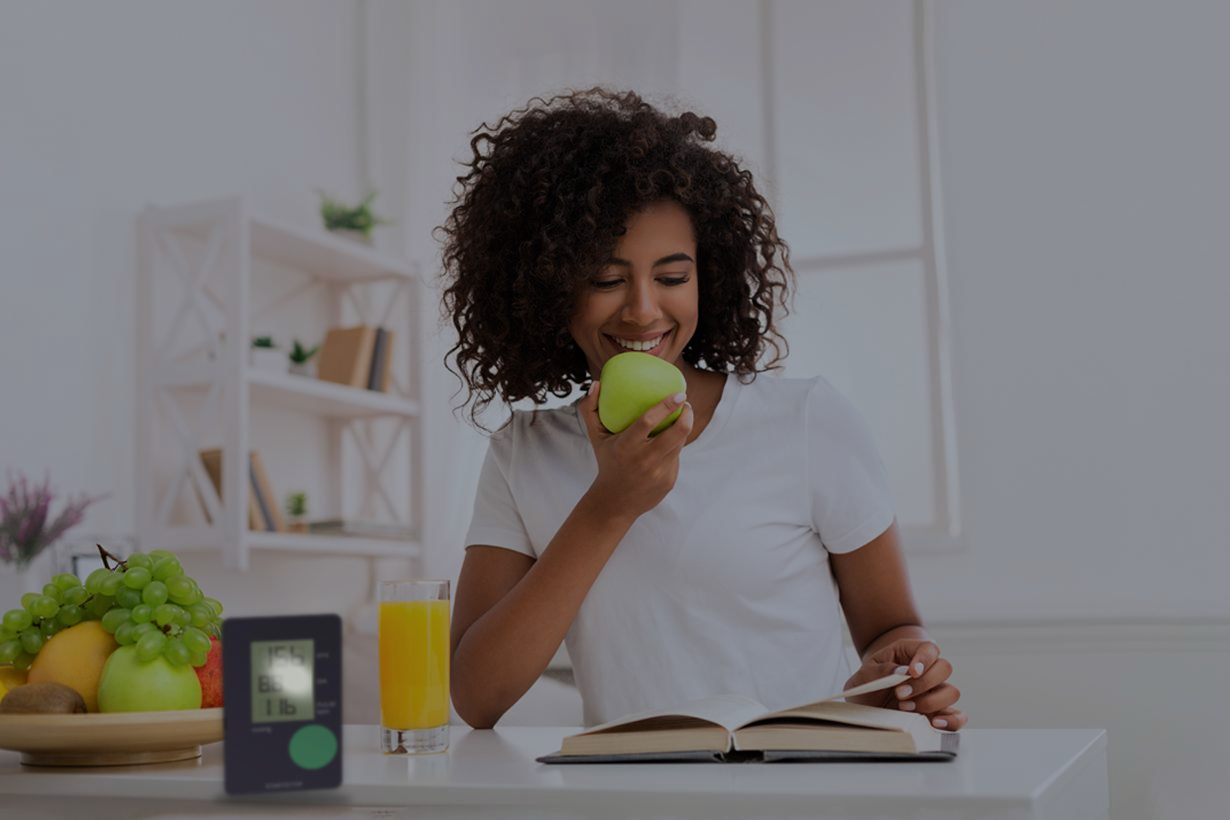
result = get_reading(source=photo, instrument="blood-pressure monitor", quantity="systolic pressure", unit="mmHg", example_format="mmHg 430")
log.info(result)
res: mmHg 156
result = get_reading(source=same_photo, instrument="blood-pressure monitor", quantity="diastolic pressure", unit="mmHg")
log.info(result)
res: mmHg 88
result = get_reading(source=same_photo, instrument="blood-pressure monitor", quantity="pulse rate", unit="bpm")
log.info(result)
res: bpm 116
